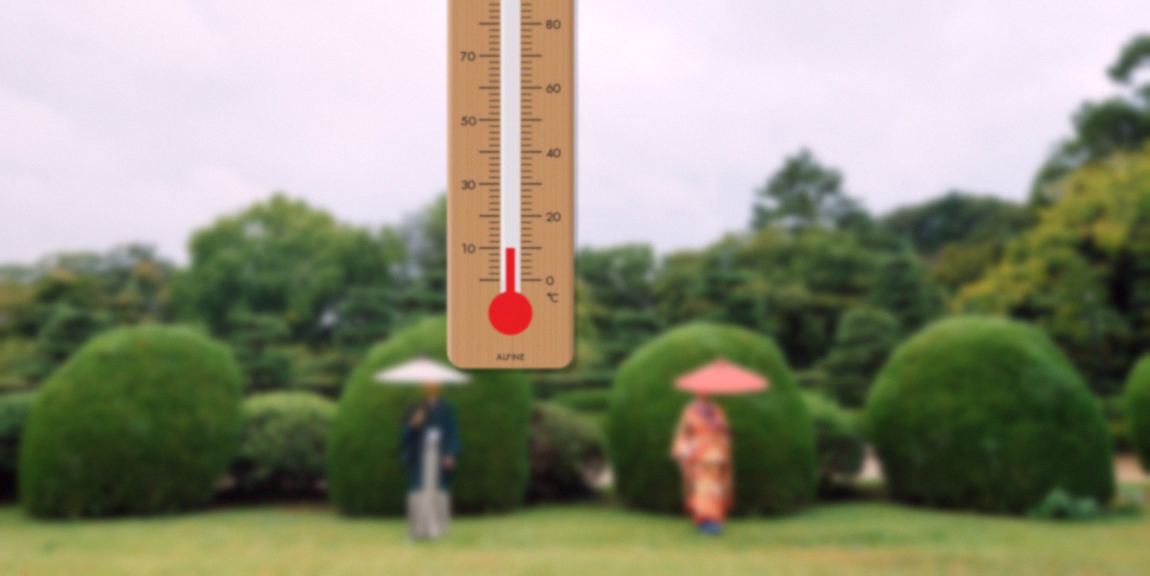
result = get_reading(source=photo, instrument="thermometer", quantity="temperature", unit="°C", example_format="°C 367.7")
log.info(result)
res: °C 10
